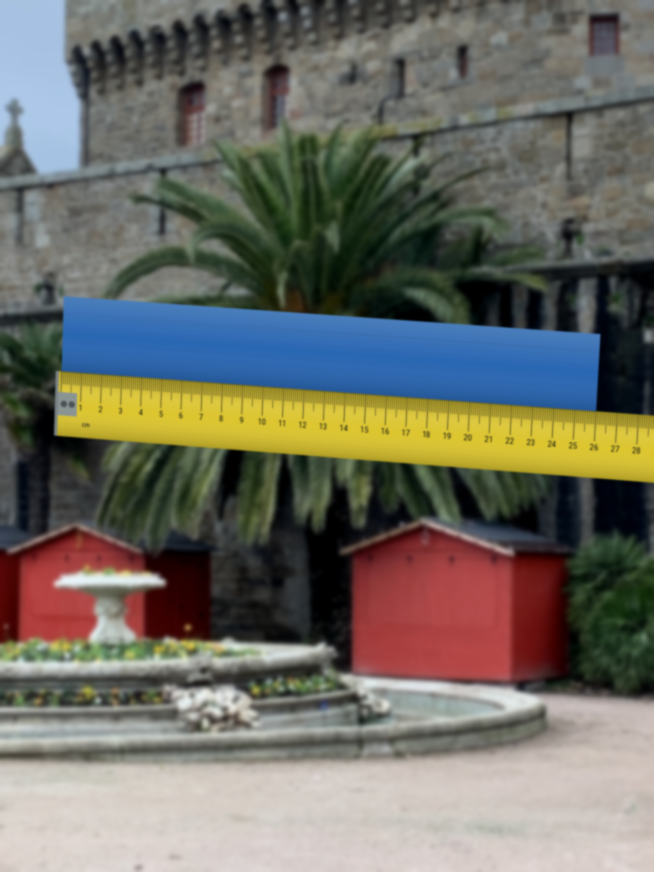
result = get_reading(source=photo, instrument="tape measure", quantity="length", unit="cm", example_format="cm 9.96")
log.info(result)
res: cm 26
